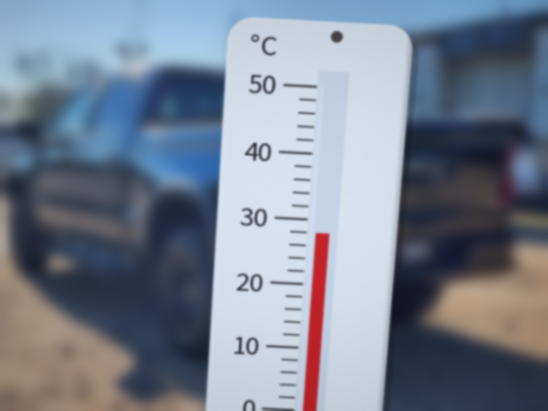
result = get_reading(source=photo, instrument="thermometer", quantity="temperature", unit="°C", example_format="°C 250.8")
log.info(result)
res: °C 28
